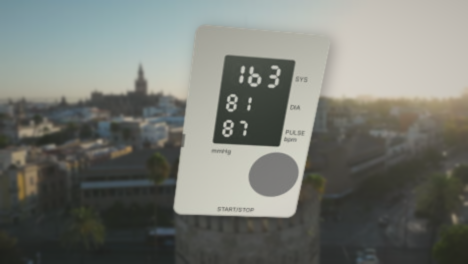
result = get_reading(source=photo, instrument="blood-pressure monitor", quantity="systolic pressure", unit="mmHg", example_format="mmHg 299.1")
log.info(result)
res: mmHg 163
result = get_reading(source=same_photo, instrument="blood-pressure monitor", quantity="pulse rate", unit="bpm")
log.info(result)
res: bpm 87
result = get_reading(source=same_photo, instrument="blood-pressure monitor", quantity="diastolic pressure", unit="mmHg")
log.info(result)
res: mmHg 81
